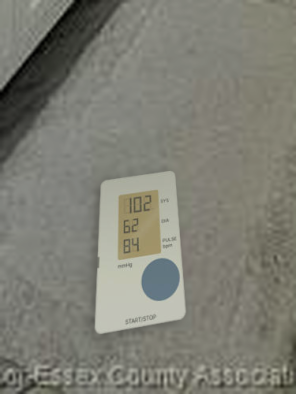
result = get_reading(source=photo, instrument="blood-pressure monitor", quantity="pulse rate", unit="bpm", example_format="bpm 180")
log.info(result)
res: bpm 84
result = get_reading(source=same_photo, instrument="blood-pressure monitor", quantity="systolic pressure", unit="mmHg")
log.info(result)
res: mmHg 102
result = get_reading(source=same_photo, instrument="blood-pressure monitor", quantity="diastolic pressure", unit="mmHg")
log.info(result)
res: mmHg 62
